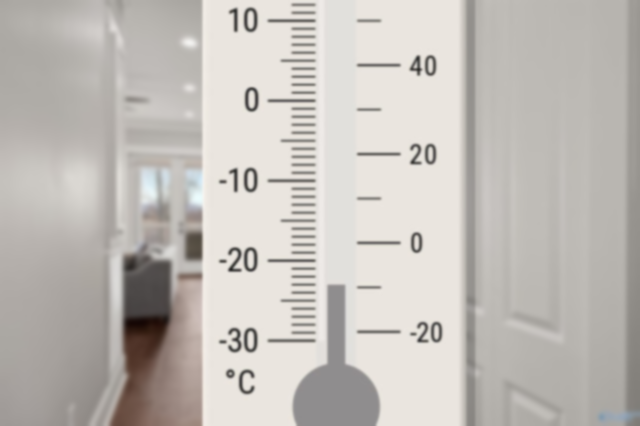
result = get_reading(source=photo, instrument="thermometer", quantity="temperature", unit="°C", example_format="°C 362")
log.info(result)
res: °C -23
